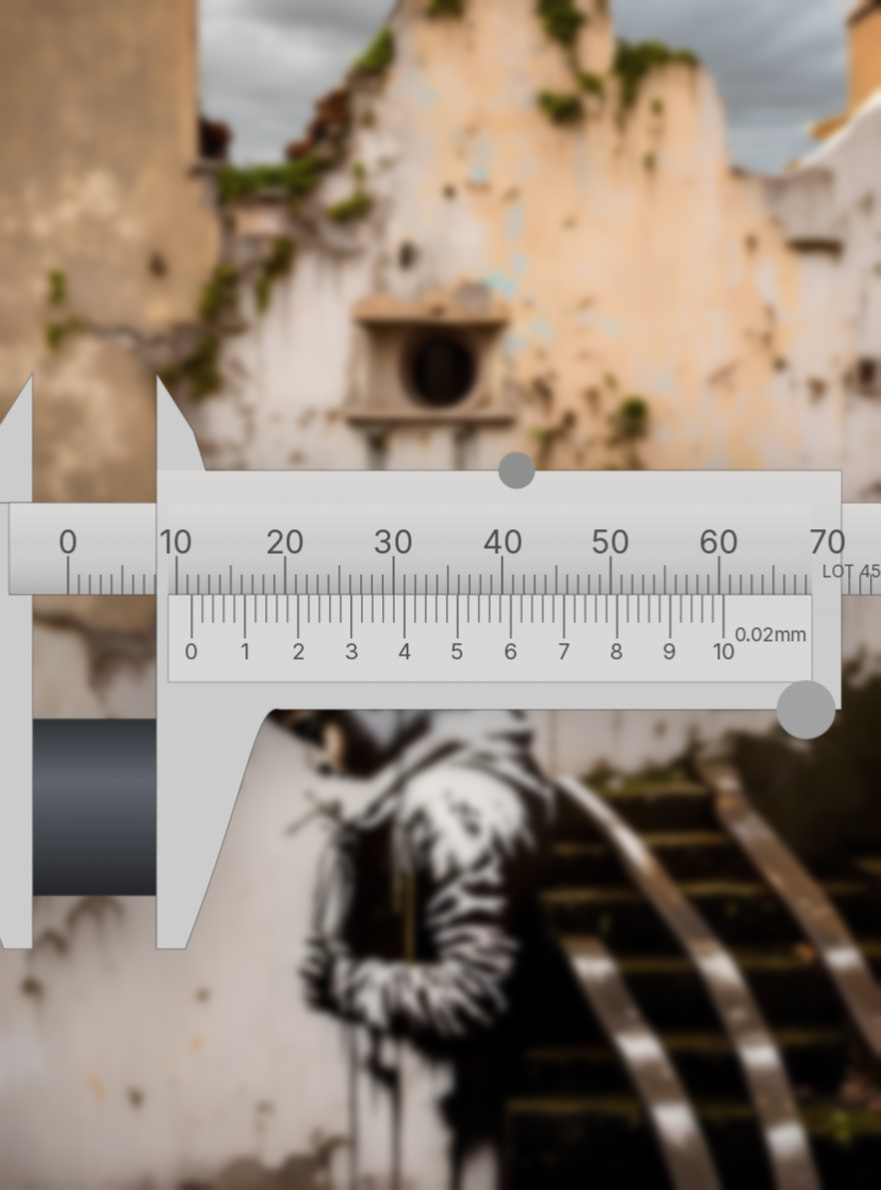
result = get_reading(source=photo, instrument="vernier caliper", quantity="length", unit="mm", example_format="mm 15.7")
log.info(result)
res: mm 11.4
